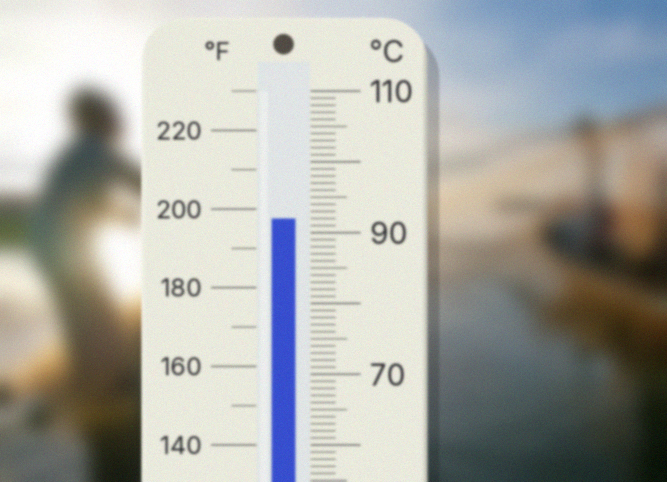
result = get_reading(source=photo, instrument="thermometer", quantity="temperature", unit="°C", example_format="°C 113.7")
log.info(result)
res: °C 92
